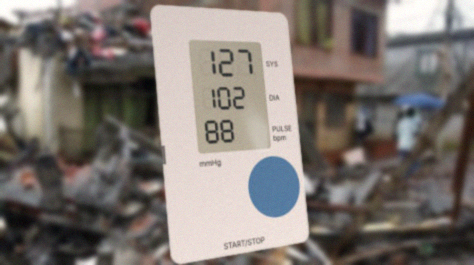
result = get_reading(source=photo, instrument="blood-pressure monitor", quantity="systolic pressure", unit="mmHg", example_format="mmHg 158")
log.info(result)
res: mmHg 127
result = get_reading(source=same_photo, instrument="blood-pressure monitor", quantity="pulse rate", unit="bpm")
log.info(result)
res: bpm 88
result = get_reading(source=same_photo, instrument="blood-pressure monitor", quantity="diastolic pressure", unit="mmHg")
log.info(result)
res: mmHg 102
